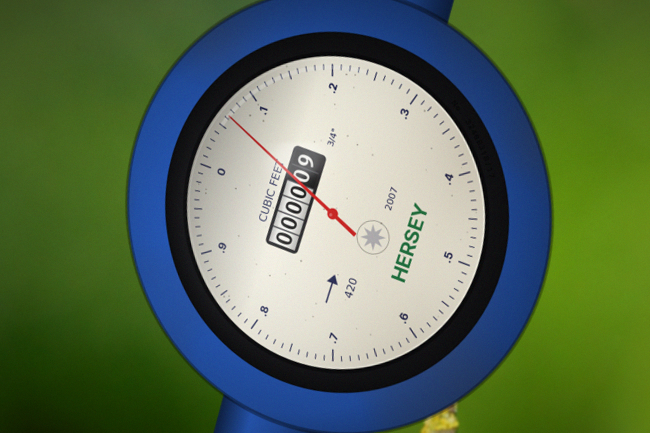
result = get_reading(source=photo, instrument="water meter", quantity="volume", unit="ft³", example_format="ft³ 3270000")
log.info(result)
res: ft³ 9.06
